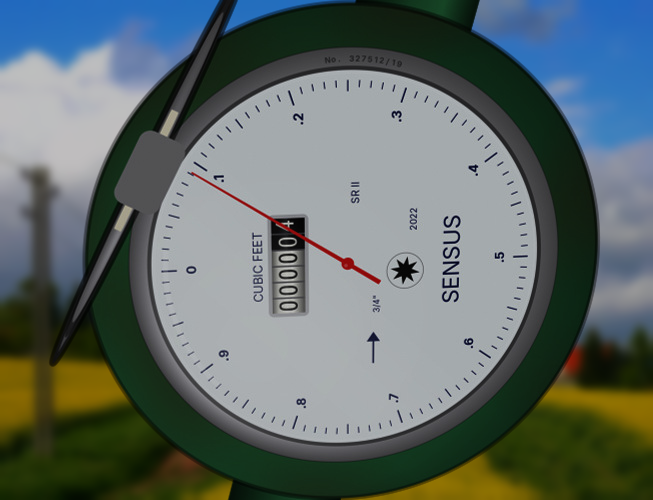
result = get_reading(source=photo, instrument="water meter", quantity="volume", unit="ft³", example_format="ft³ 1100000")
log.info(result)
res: ft³ 4.09
